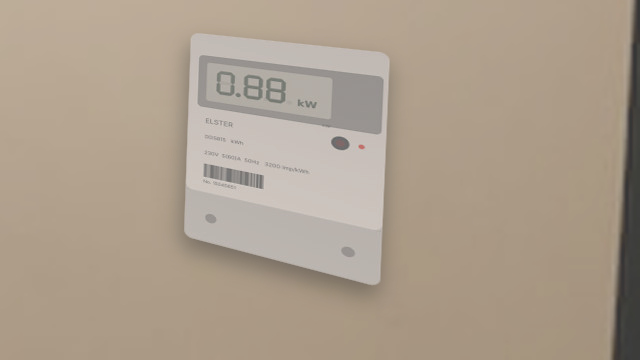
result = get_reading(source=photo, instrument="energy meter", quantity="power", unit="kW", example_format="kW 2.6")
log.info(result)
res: kW 0.88
